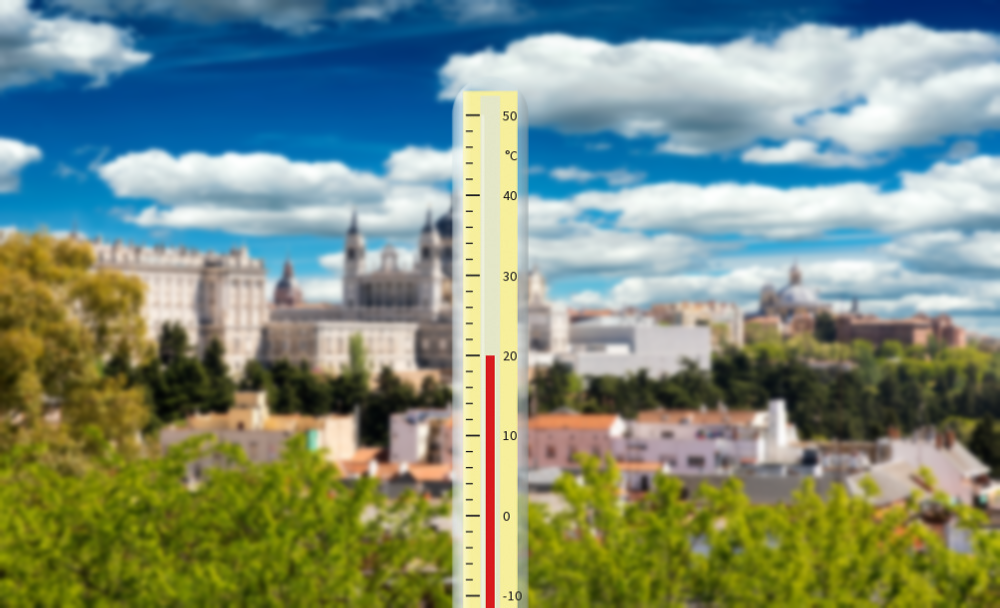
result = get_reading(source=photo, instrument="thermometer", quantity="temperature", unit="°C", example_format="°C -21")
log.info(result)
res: °C 20
